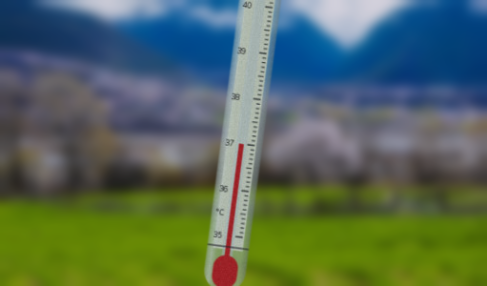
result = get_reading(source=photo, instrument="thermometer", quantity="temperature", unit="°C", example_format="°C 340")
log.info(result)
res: °C 37
